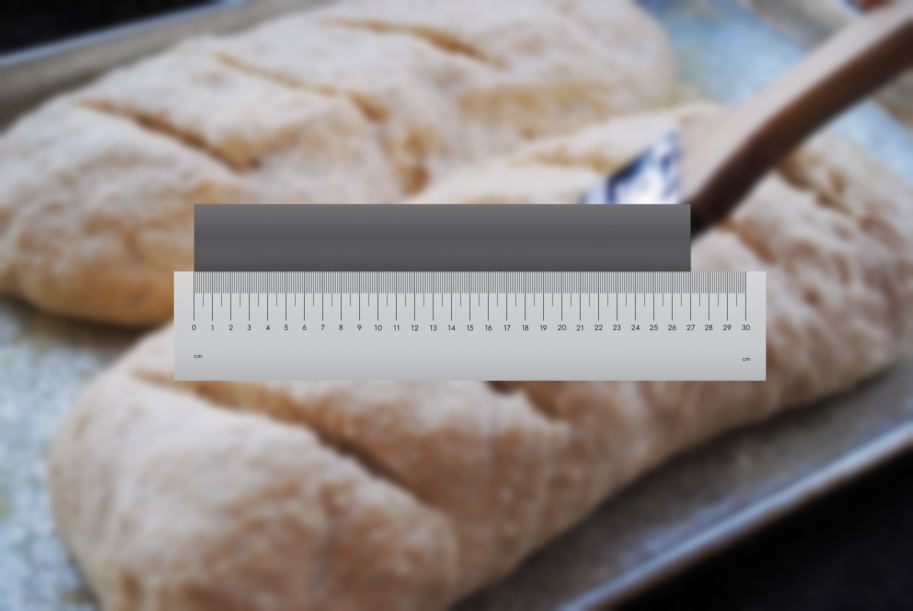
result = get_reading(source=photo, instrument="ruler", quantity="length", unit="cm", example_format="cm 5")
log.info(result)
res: cm 27
